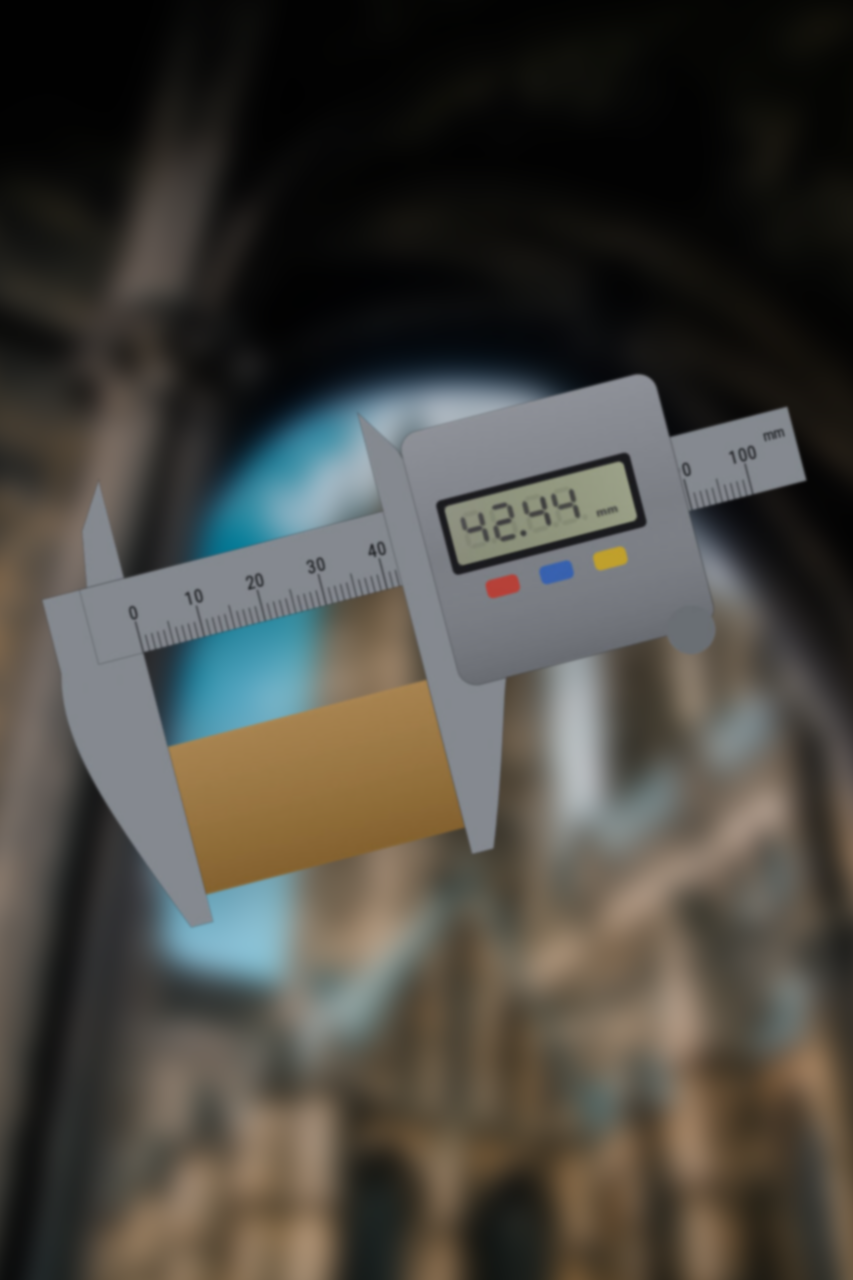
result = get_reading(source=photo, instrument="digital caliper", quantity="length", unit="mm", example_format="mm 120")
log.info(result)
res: mm 42.44
